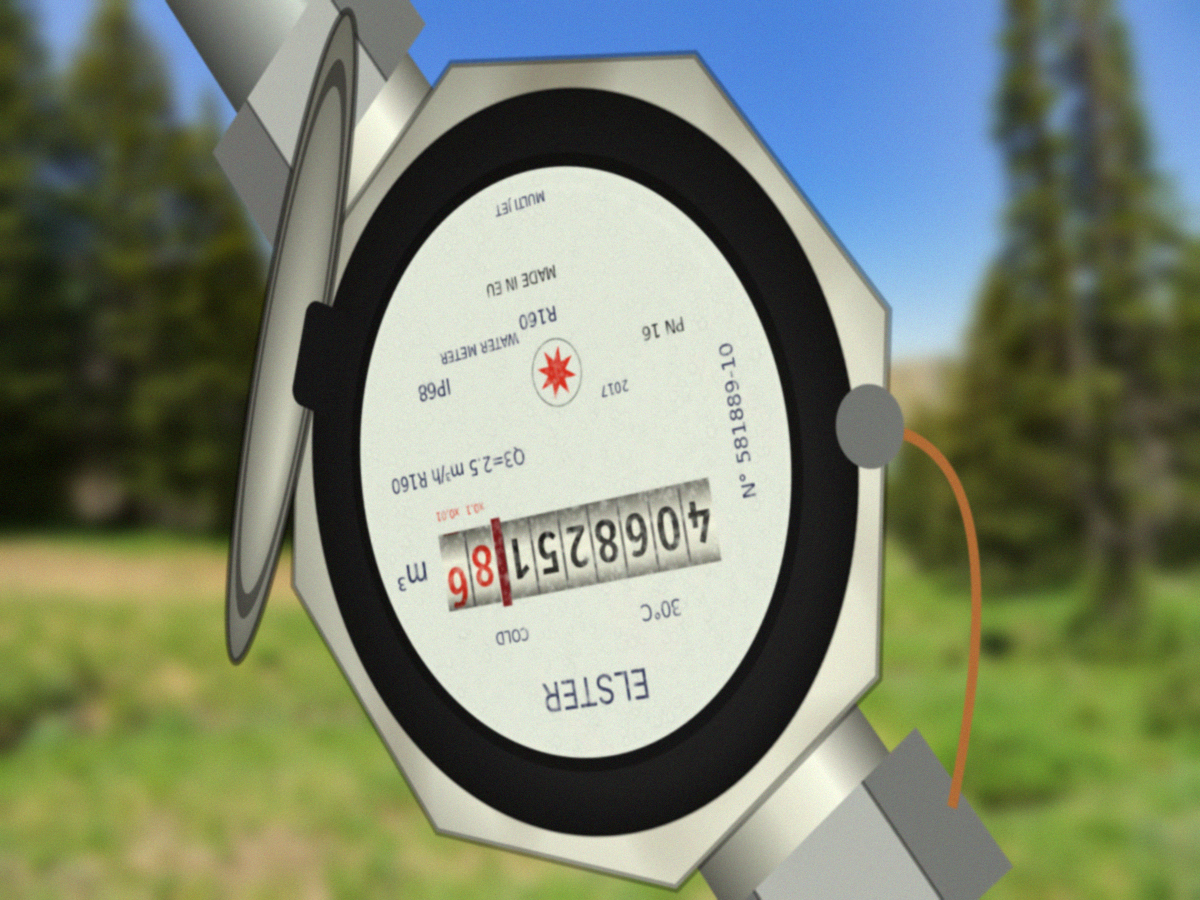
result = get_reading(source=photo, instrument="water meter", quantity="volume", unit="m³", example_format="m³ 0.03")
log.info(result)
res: m³ 4068251.86
